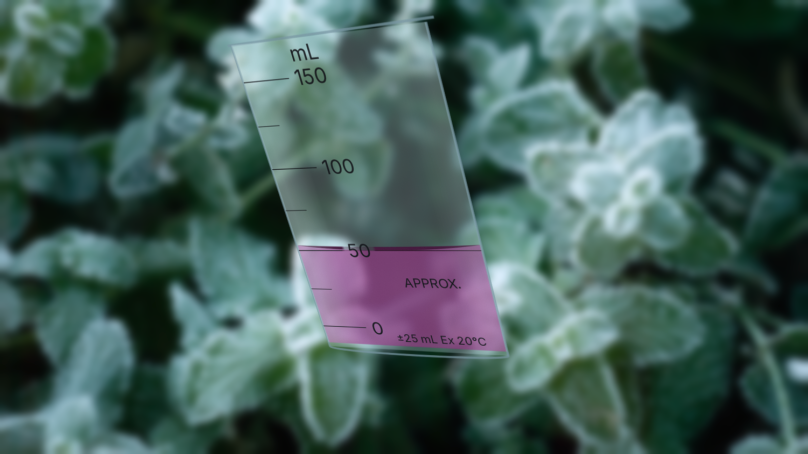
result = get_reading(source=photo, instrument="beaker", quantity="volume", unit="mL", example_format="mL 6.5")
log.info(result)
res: mL 50
